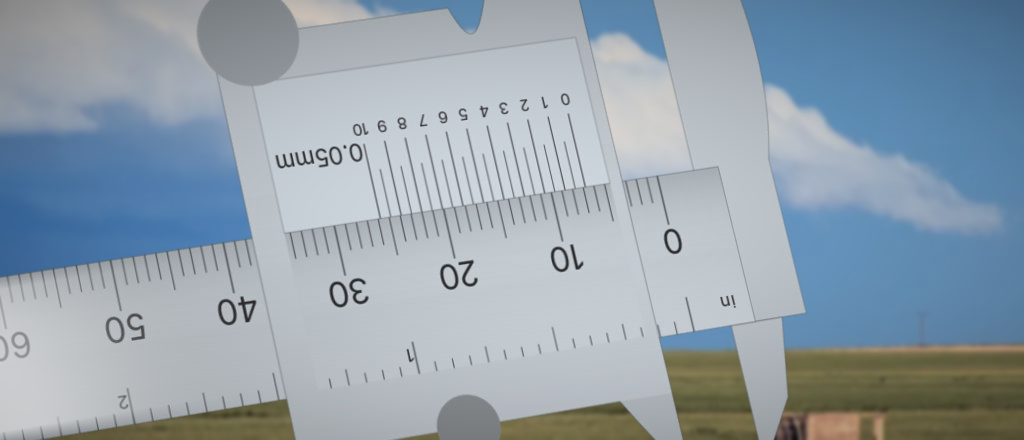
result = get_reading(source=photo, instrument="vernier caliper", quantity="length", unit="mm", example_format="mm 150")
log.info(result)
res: mm 6.8
